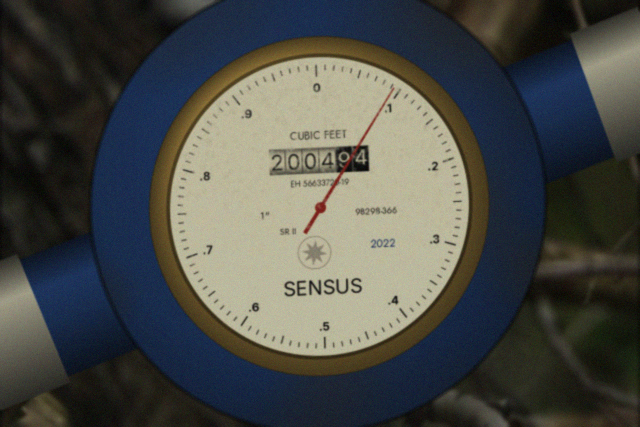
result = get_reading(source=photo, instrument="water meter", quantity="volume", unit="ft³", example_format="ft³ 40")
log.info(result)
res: ft³ 200494.09
